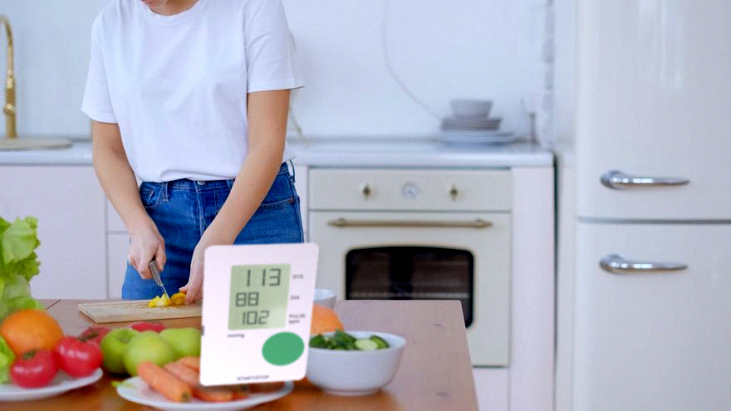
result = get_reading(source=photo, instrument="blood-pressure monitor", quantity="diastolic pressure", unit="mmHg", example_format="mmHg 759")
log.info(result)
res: mmHg 88
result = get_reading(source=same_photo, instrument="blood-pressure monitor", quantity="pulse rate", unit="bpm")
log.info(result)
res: bpm 102
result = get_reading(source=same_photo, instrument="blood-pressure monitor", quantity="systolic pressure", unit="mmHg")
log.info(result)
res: mmHg 113
